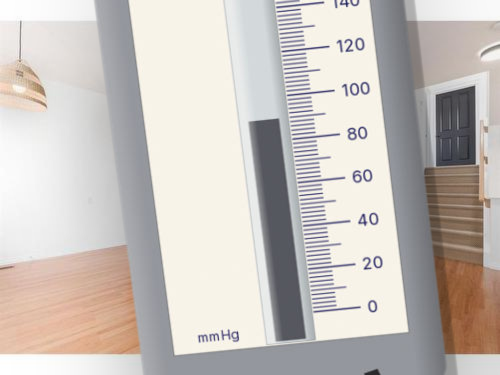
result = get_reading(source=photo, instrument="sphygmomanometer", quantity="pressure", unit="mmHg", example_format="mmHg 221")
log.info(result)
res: mmHg 90
